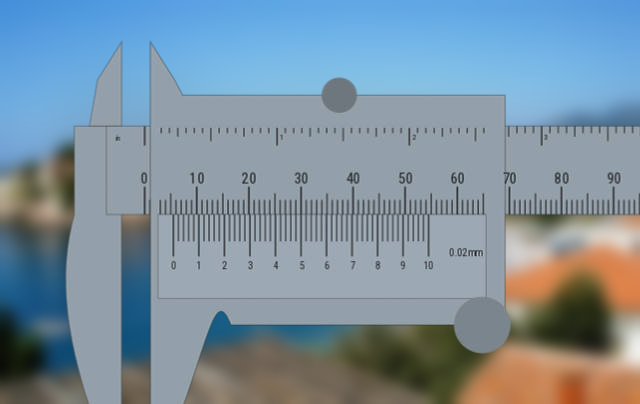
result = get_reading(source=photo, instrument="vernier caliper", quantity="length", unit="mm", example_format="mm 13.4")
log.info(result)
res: mm 5.5
